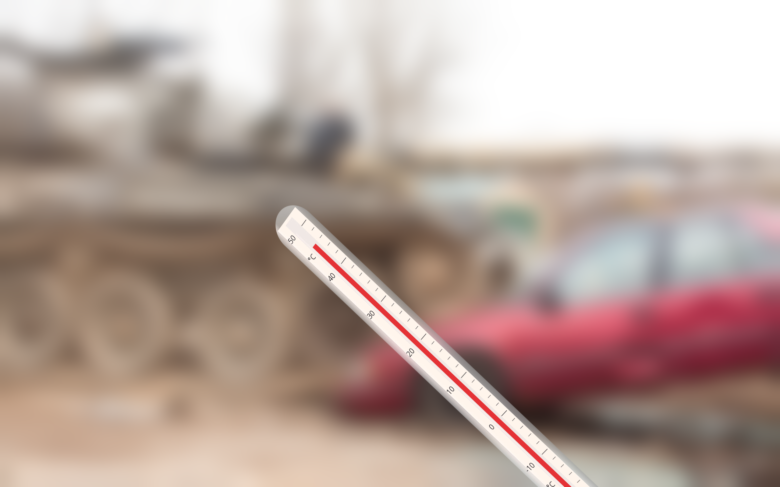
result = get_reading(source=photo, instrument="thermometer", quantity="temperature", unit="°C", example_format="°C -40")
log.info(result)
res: °C 46
